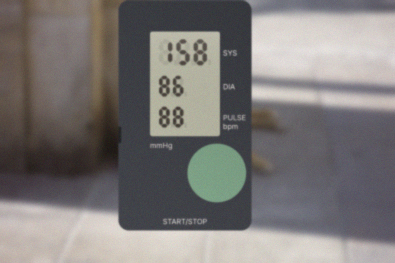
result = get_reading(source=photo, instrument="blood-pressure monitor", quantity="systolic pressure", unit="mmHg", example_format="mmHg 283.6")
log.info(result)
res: mmHg 158
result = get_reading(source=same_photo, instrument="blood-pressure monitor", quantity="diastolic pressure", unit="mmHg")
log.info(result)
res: mmHg 86
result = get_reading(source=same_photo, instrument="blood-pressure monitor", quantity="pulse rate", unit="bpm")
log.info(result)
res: bpm 88
